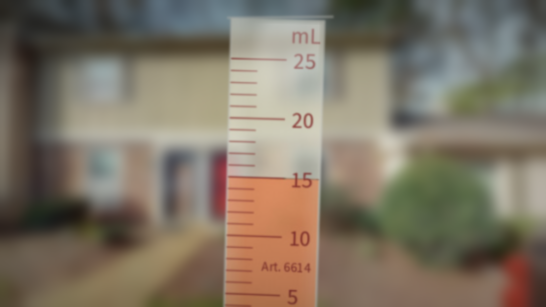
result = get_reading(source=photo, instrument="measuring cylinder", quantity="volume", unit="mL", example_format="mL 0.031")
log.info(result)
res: mL 15
